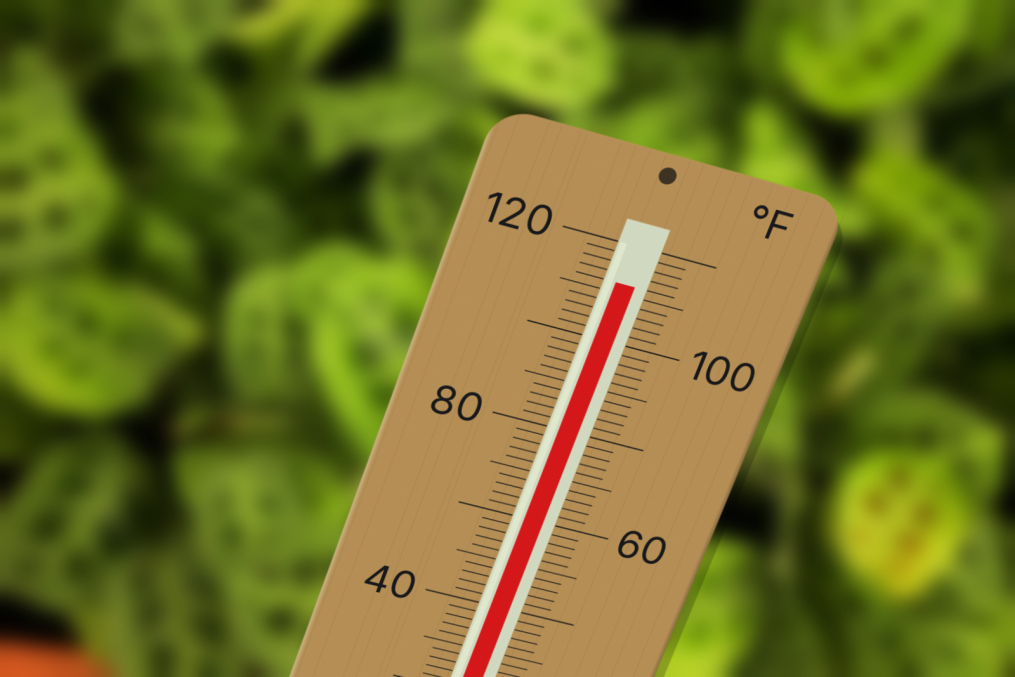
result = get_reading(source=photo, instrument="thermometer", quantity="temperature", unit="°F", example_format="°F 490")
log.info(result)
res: °F 112
